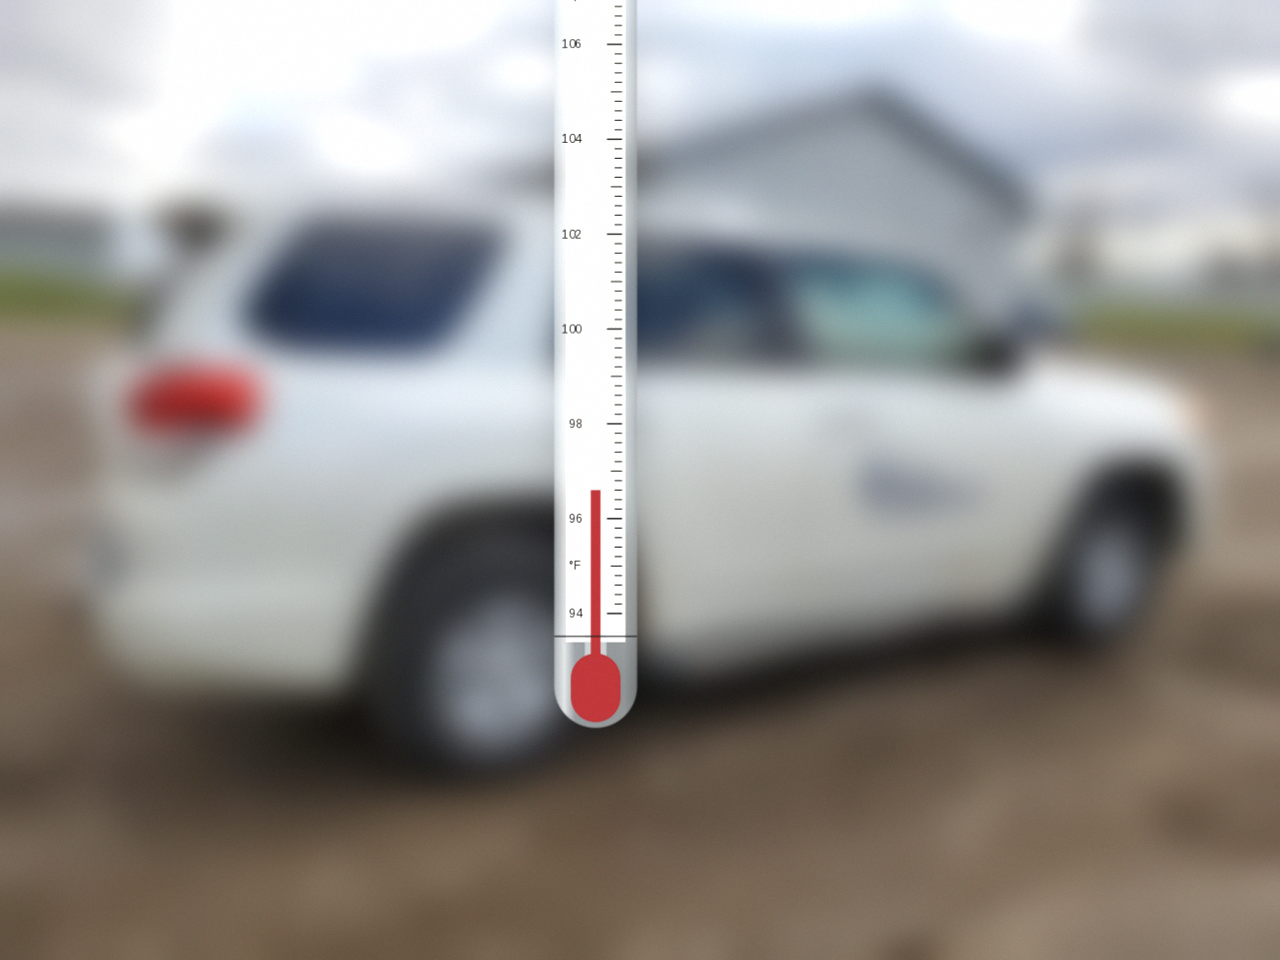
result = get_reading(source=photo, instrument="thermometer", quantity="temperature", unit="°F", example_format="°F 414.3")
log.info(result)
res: °F 96.6
